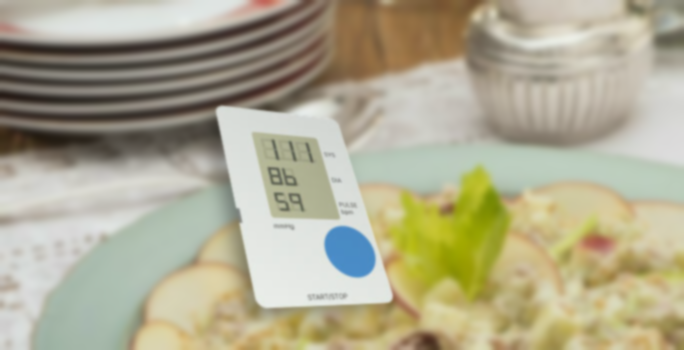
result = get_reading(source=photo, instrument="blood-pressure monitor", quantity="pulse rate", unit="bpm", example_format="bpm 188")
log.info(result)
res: bpm 59
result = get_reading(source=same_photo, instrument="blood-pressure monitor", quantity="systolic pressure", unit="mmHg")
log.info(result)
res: mmHg 111
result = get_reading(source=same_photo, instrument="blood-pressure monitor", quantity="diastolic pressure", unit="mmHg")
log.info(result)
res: mmHg 86
